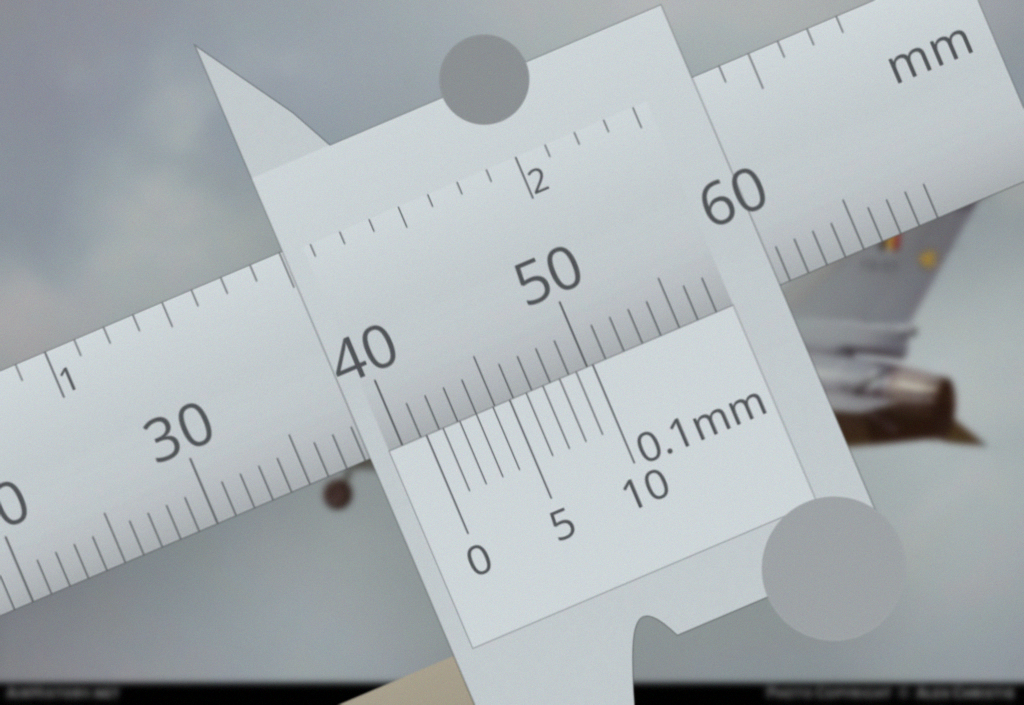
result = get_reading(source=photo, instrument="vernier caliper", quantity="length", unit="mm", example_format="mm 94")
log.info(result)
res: mm 41.3
